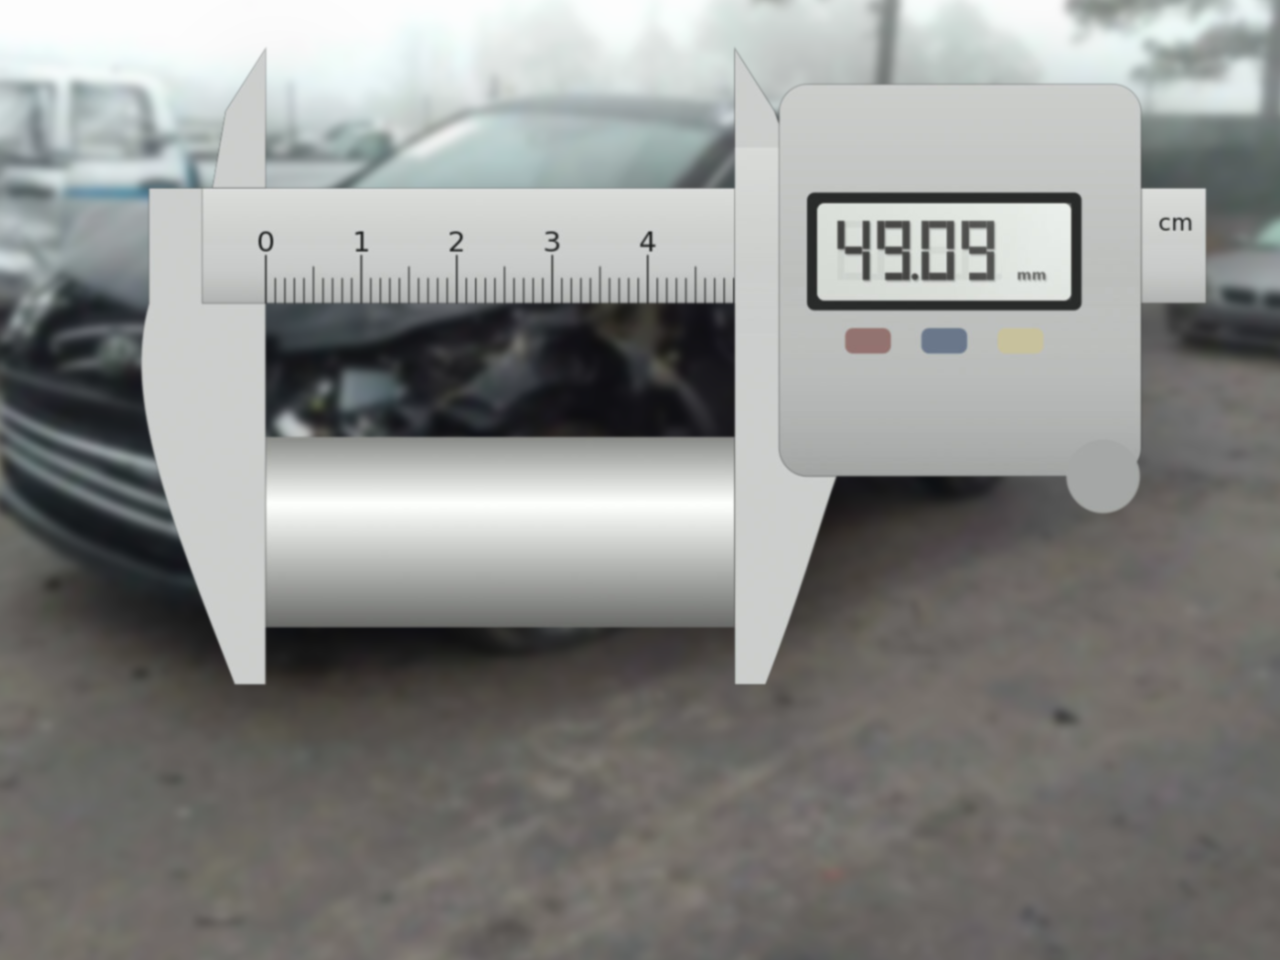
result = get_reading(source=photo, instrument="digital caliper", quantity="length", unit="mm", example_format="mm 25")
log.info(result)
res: mm 49.09
